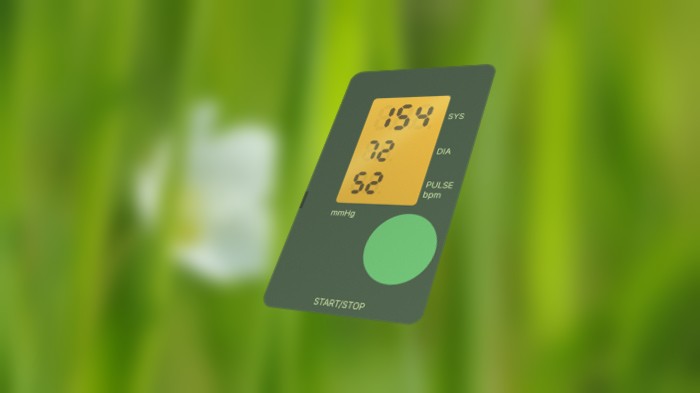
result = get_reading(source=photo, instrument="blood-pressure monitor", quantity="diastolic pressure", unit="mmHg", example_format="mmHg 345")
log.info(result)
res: mmHg 72
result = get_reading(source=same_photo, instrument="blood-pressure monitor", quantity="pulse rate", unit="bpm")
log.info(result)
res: bpm 52
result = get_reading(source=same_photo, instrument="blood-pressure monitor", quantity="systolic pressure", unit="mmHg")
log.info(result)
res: mmHg 154
